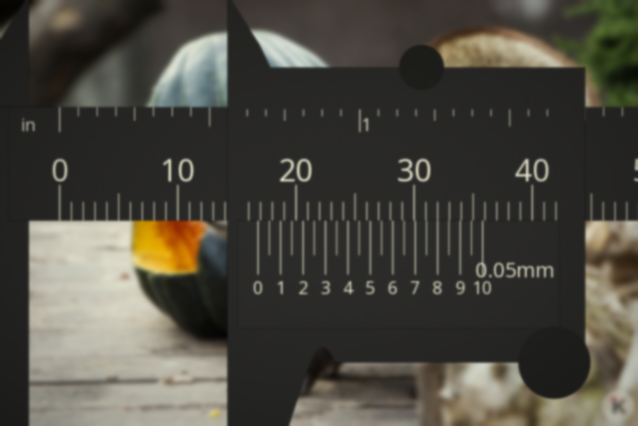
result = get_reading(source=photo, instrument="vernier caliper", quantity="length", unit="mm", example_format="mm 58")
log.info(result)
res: mm 16.8
